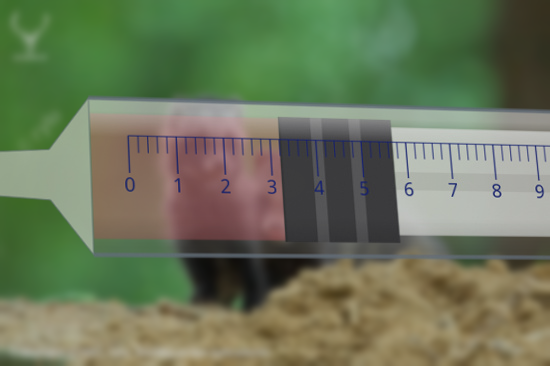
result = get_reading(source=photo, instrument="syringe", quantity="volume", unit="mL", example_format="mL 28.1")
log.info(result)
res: mL 3.2
